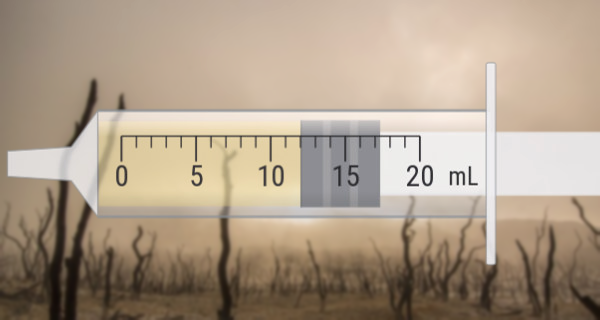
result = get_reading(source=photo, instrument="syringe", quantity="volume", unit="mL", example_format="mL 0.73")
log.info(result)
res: mL 12
